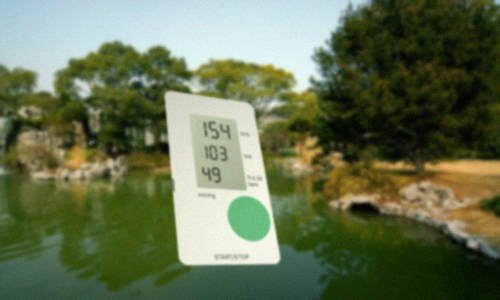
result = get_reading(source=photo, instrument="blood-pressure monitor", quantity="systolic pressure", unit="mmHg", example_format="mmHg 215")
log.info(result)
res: mmHg 154
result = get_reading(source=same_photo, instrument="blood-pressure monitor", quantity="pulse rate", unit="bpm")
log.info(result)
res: bpm 49
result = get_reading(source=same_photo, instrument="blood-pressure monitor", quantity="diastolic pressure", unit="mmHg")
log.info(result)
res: mmHg 103
